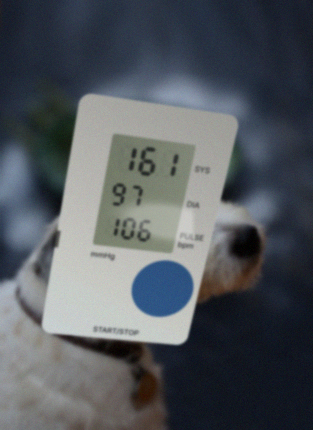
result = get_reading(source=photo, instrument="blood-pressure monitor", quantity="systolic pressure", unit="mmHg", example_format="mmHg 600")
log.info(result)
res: mmHg 161
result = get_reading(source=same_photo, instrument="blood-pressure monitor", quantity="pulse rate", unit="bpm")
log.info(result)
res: bpm 106
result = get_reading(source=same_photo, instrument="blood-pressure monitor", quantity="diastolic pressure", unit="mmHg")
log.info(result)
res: mmHg 97
